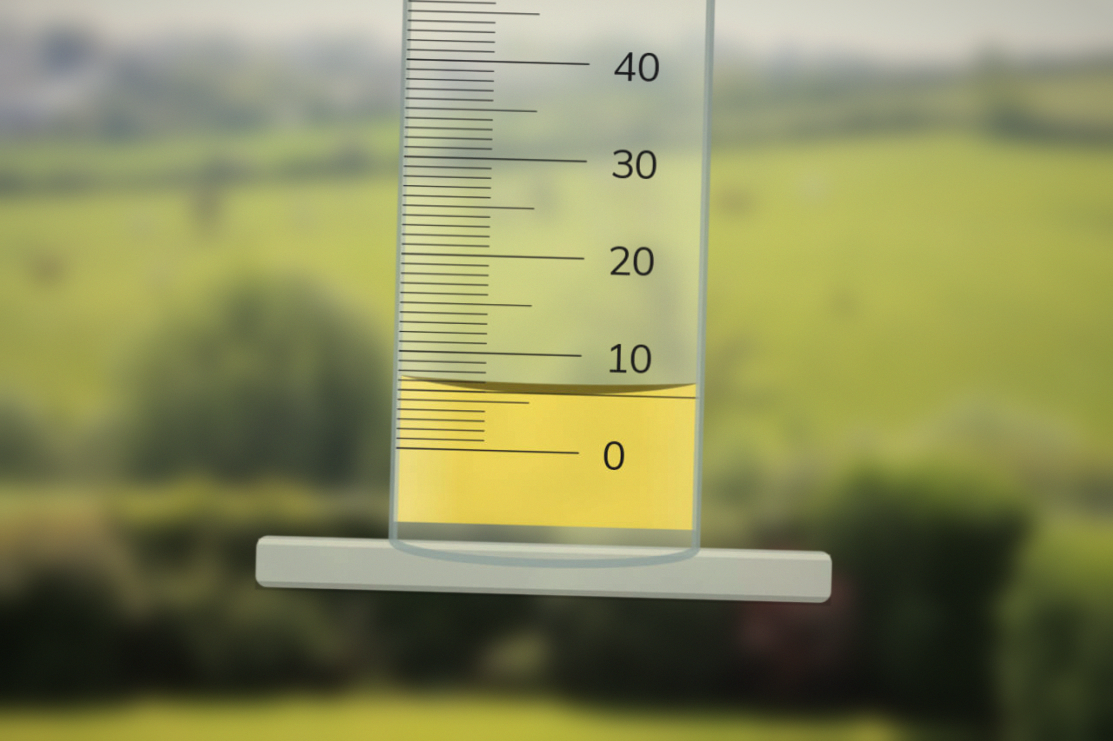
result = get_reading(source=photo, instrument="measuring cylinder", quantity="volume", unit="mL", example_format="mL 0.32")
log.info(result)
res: mL 6
